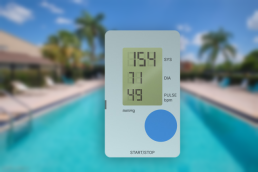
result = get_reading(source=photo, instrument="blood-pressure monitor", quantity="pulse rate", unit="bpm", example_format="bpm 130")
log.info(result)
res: bpm 49
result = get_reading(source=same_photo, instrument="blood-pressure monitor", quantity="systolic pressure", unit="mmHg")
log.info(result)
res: mmHg 154
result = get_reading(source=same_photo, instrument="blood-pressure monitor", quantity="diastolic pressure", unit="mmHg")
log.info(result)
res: mmHg 71
